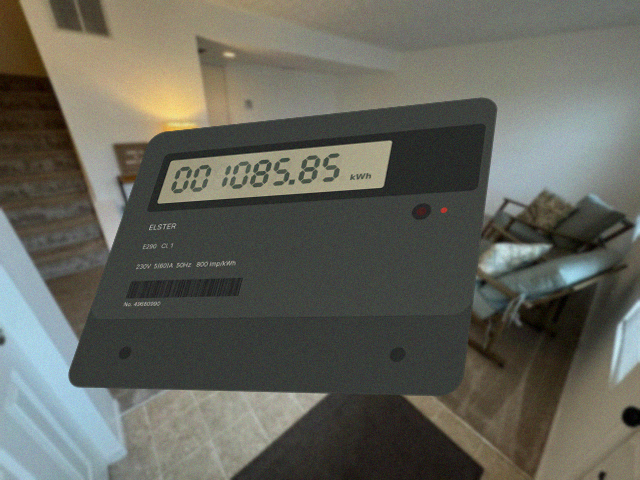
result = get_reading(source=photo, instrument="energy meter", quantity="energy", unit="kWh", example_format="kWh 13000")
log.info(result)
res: kWh 1085.85
